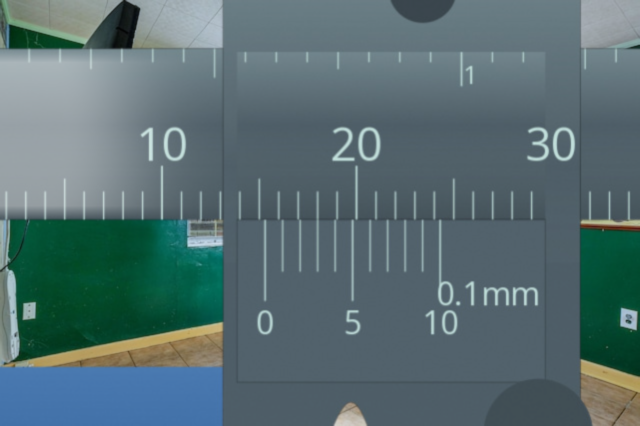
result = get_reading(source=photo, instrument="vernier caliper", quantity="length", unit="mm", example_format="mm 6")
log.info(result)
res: mm 15.3
